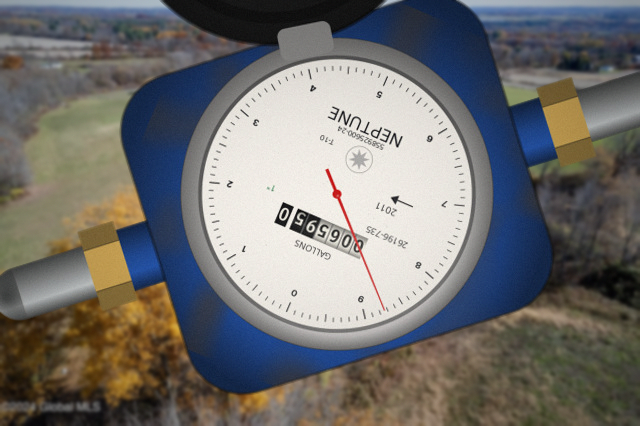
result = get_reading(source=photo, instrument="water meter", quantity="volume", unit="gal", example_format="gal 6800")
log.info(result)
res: gal 65948.7
